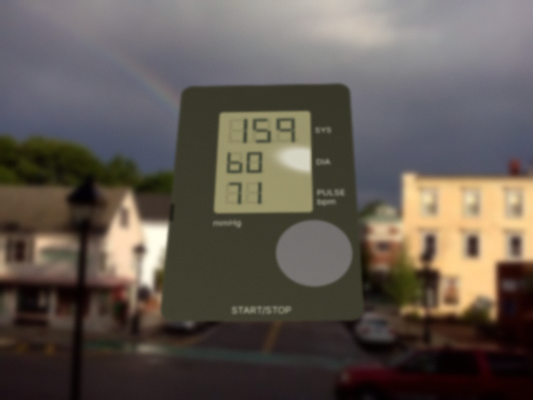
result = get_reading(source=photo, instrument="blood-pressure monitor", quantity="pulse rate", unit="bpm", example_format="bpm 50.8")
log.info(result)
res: bpm 71
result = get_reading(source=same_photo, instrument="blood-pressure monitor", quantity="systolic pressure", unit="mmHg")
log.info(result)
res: mmHg 159
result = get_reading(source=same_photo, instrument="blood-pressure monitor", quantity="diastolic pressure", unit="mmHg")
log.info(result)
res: mmHg 60
